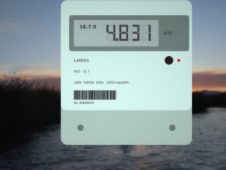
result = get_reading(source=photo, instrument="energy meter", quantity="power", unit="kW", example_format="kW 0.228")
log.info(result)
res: kW 4.831
